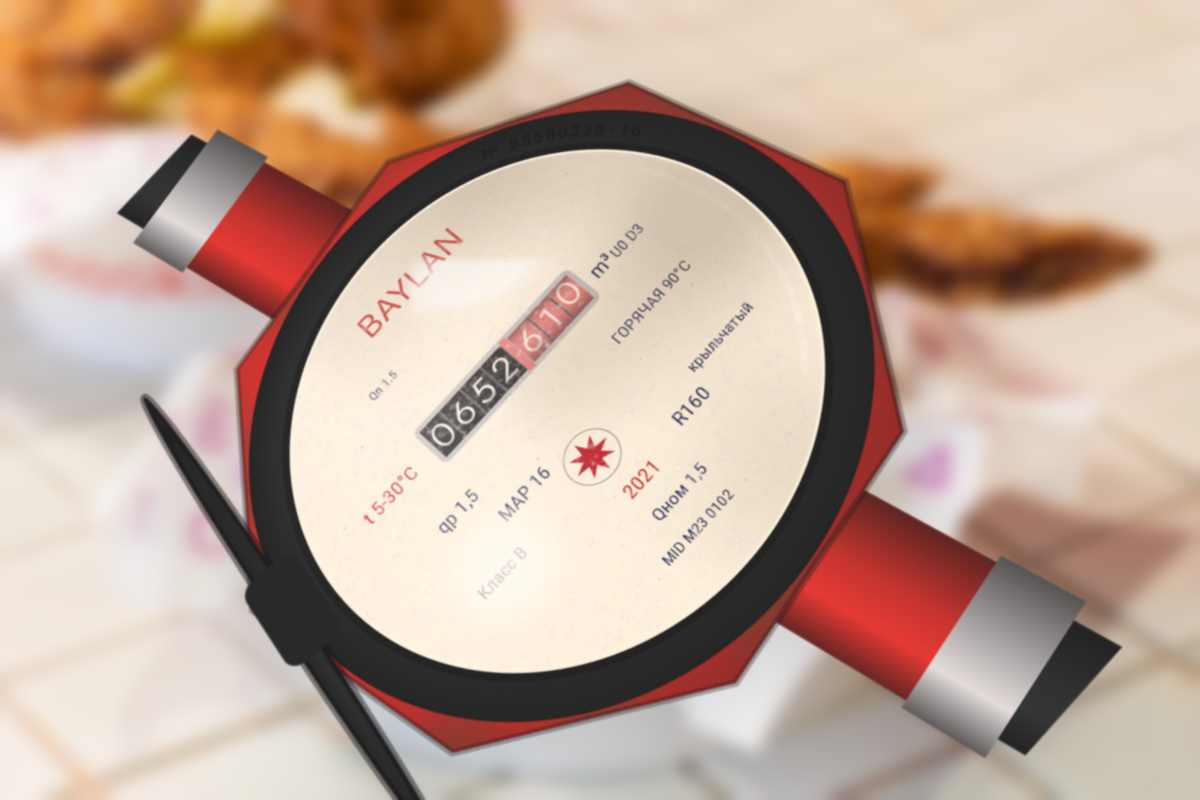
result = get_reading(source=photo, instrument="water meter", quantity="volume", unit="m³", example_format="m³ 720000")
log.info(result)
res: m³ 652.610
